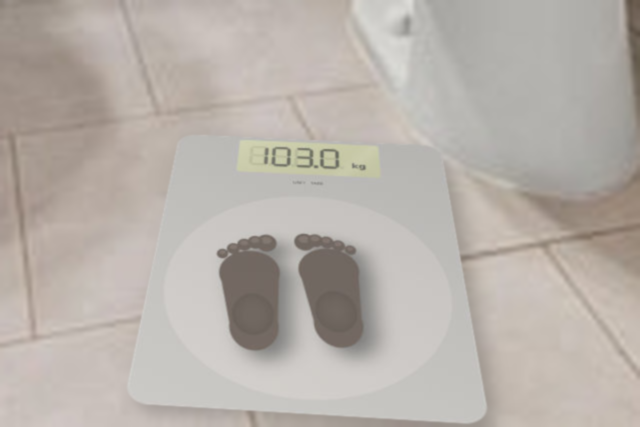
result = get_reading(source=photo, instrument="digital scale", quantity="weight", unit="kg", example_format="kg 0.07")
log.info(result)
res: kg 103.0
